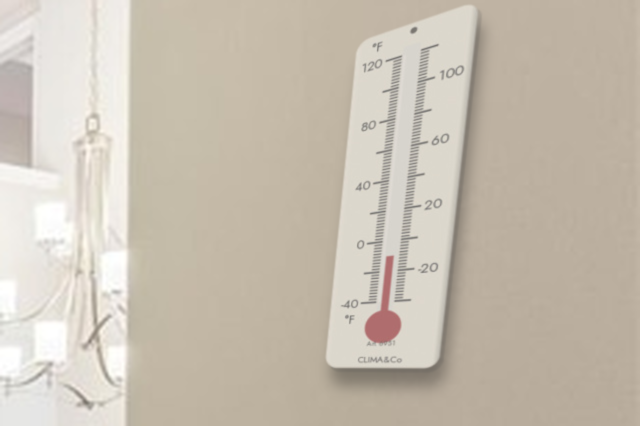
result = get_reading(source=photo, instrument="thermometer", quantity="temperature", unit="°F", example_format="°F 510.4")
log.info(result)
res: °F -10
